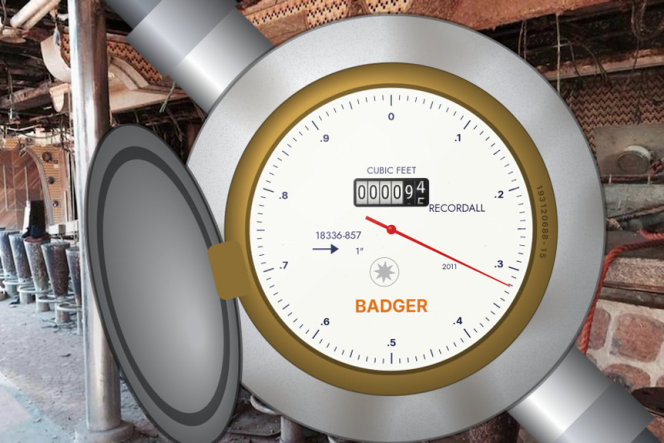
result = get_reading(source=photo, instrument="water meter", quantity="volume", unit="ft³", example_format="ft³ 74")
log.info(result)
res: ft³ 94.32
